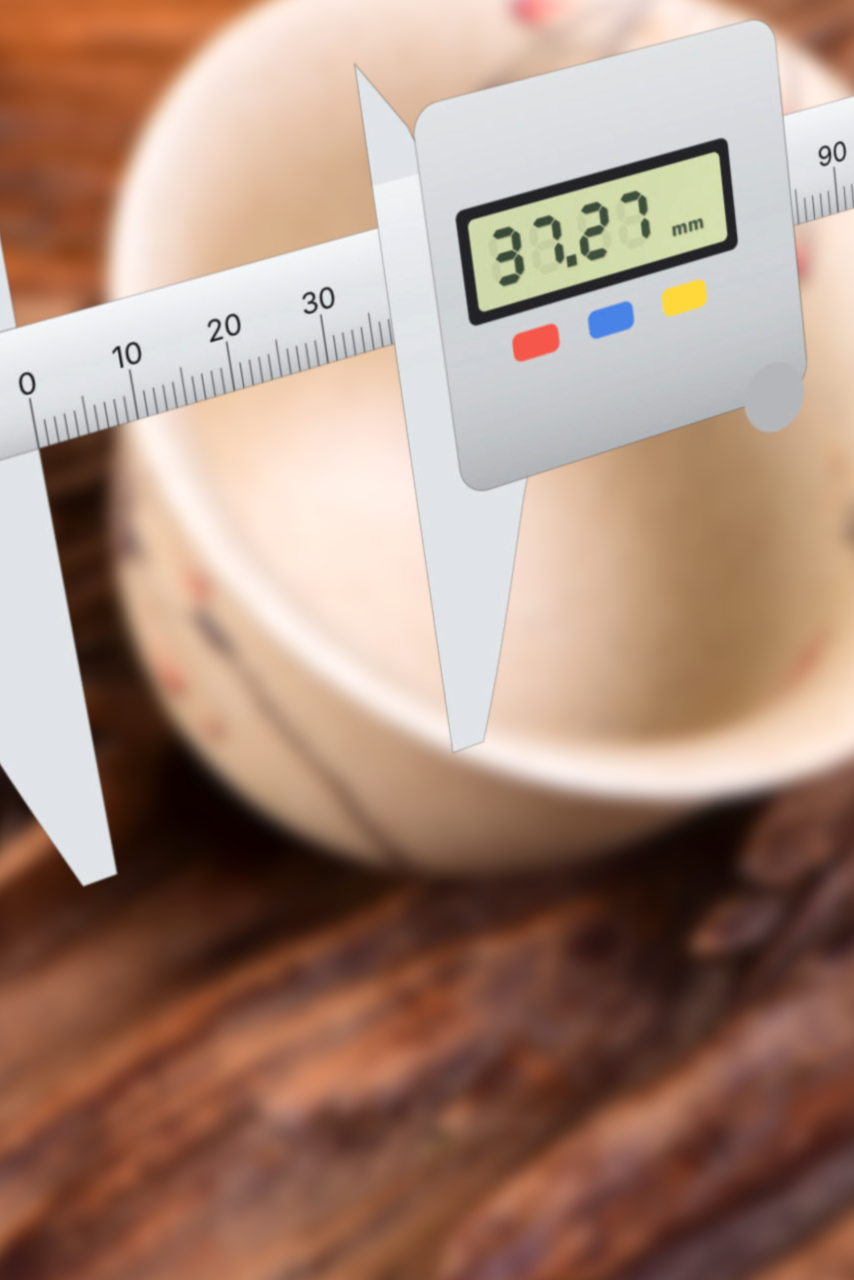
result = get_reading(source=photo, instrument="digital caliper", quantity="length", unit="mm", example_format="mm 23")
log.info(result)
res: mm 37.27
